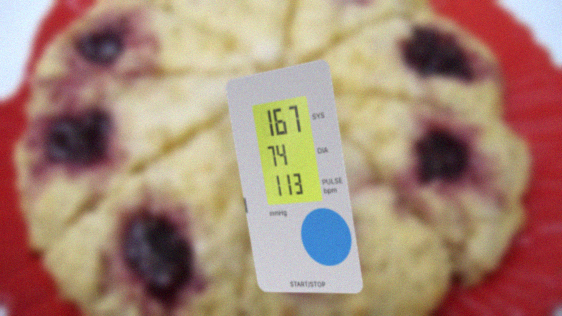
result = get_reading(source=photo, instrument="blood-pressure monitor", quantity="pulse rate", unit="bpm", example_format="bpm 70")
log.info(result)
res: bpm 113
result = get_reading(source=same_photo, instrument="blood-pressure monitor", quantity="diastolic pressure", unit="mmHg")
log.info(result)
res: mmHg 74
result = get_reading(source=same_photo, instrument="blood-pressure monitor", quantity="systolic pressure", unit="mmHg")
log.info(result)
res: mmHg 167
